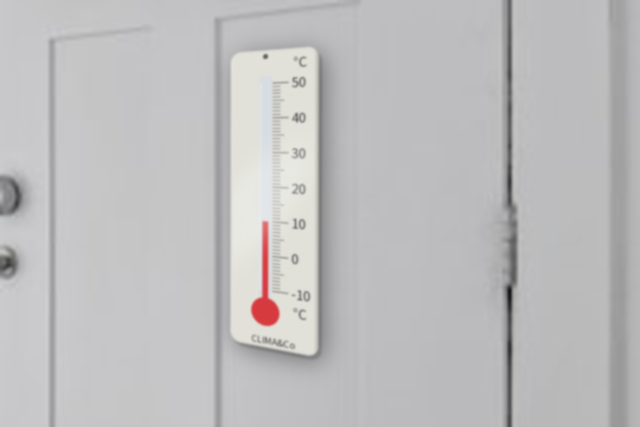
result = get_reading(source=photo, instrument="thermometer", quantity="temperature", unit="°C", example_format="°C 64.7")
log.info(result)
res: °C 10
